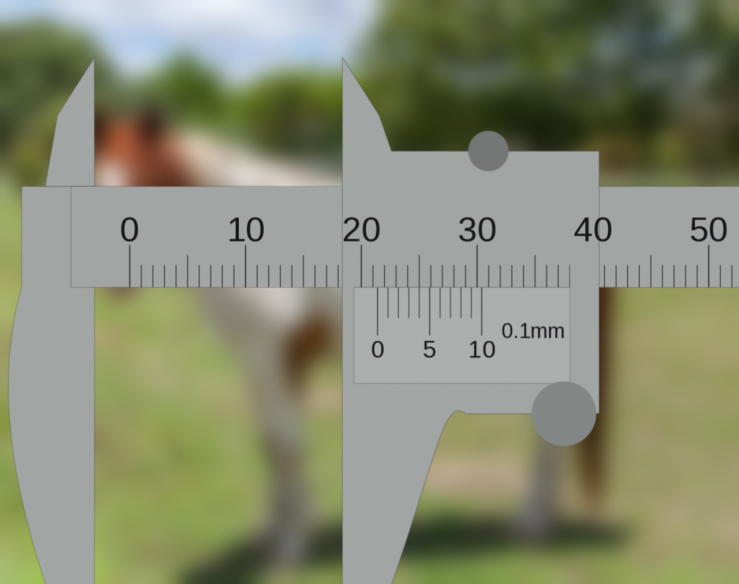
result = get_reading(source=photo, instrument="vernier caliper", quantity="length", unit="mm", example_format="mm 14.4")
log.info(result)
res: mm 21.4
